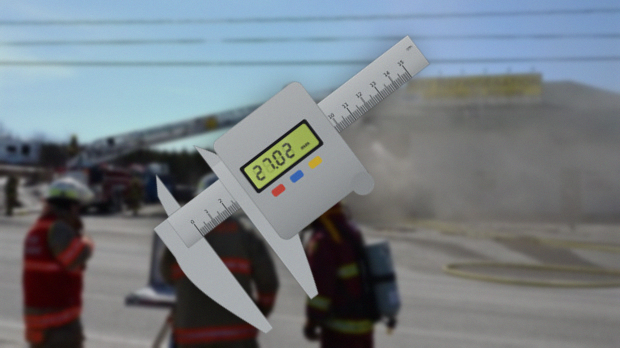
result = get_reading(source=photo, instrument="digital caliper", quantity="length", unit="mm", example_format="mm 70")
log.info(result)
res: mm 27.02
